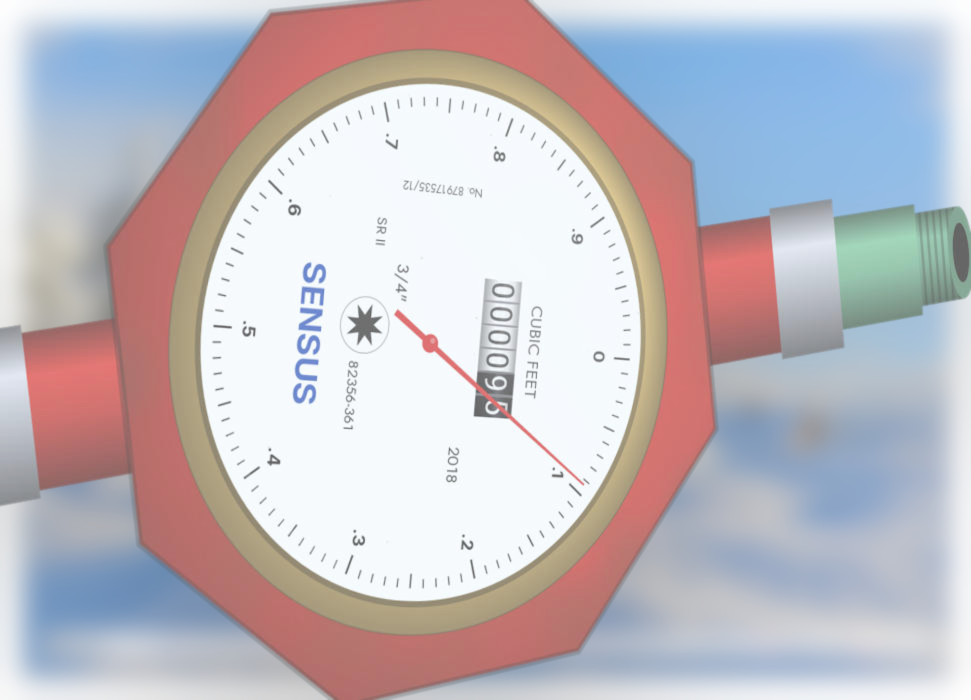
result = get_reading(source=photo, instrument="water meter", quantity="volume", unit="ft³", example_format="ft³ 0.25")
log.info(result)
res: ft³ 95.09
